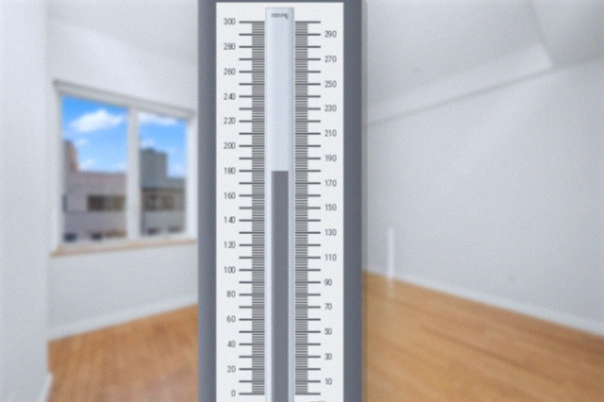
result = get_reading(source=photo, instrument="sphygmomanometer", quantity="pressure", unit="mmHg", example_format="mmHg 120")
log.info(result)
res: mmHg 180
